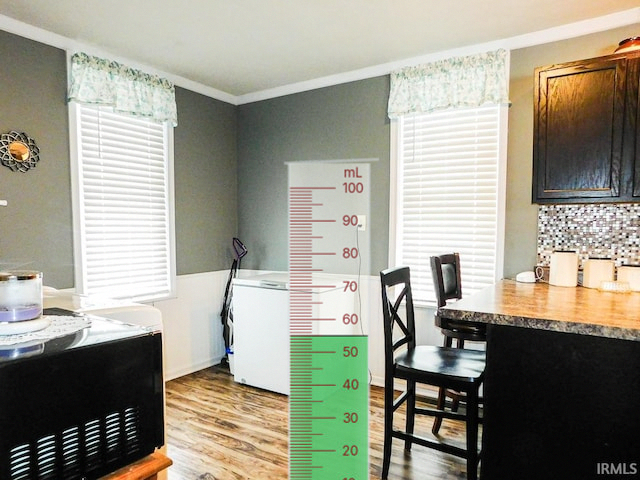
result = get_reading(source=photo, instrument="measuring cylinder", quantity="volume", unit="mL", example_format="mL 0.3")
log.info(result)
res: mL 55
